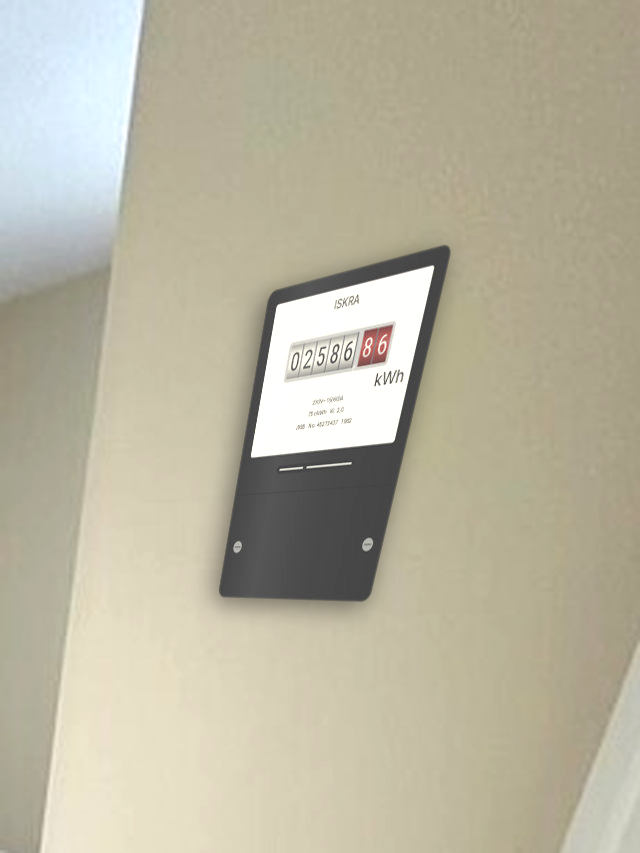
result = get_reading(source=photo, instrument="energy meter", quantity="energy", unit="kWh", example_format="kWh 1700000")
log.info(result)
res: kWh 2586.86
